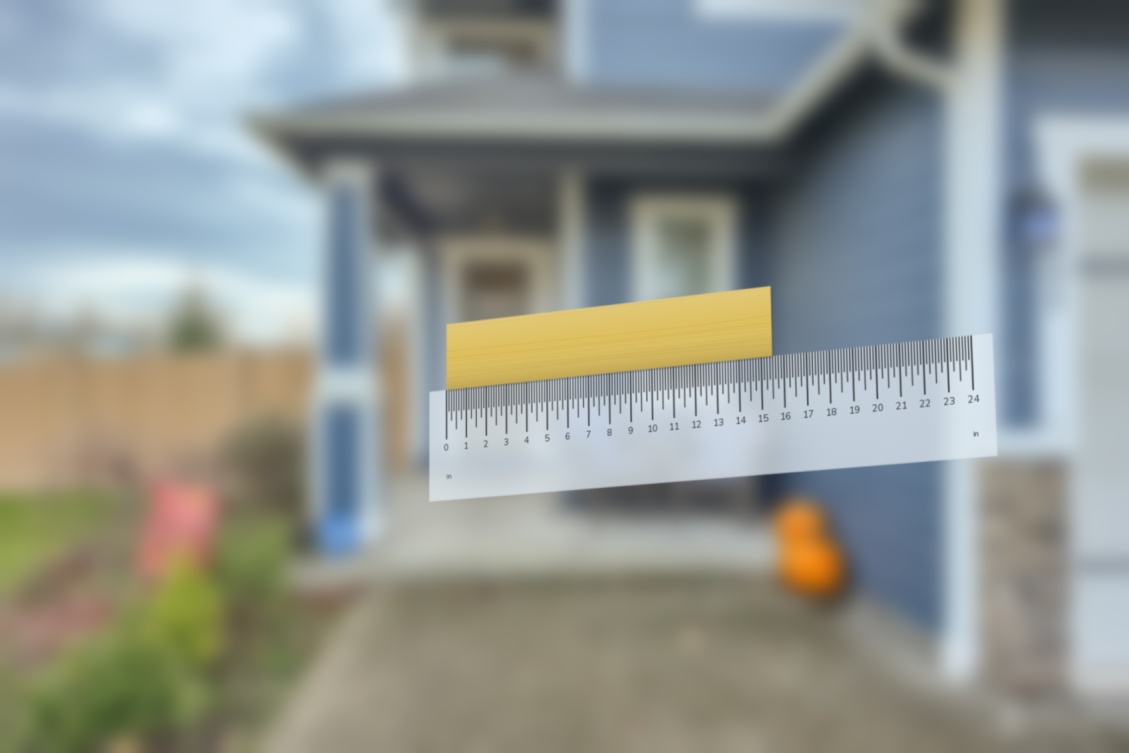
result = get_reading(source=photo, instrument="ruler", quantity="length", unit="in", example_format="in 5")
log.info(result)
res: in 15.5
